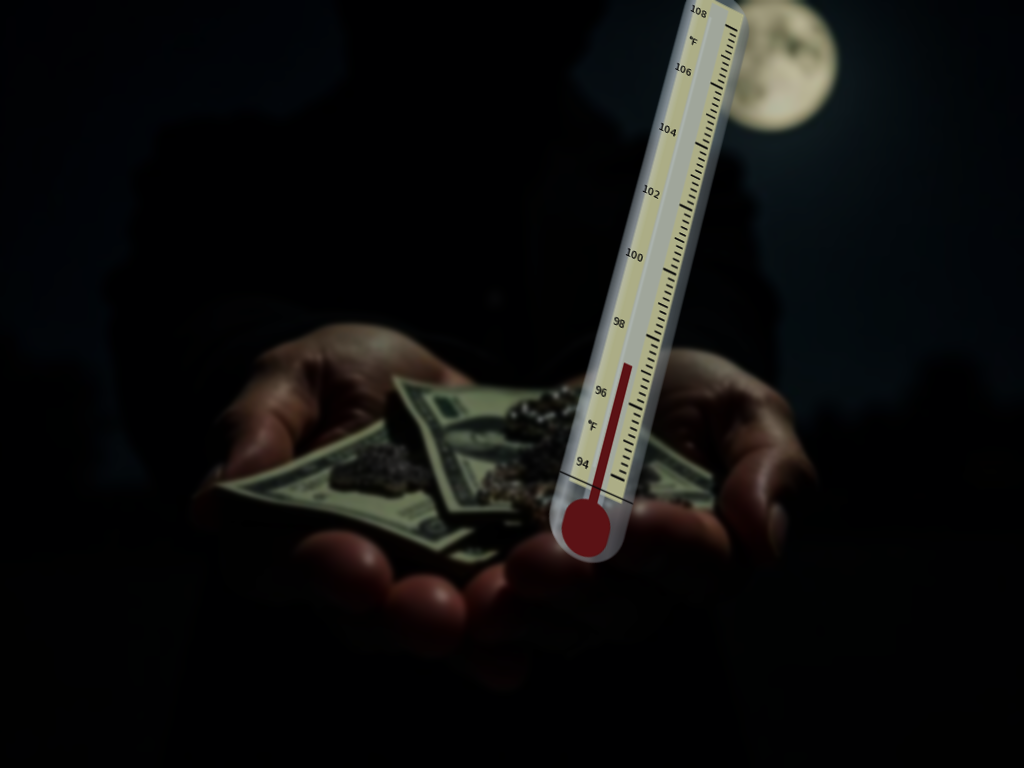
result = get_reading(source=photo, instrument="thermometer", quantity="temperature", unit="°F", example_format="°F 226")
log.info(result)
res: °F 97
